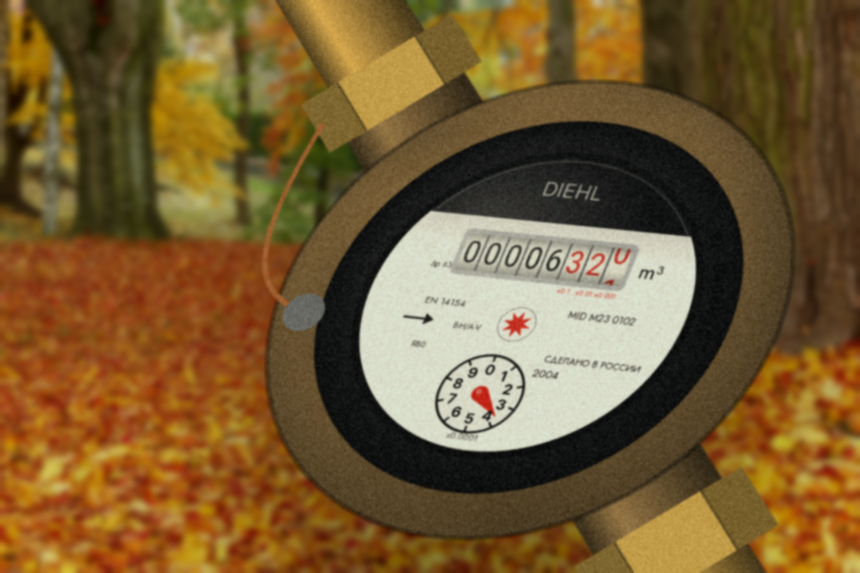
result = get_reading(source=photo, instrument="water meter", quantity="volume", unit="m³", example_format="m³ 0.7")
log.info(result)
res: m³ 6.3203
